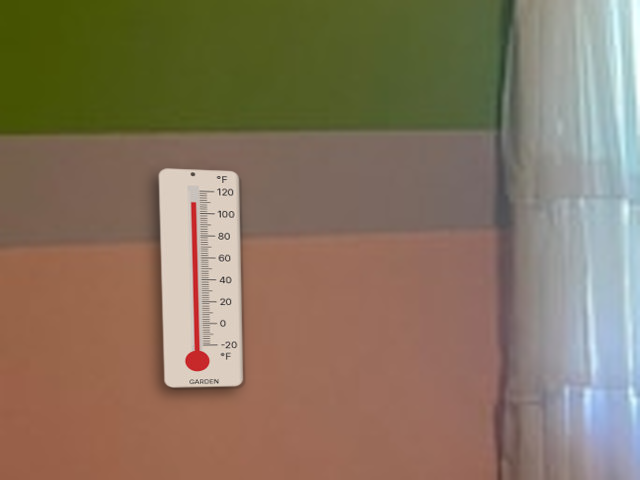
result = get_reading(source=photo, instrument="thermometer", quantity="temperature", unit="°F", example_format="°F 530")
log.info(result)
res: °F 110
